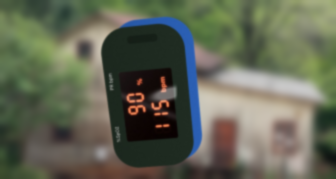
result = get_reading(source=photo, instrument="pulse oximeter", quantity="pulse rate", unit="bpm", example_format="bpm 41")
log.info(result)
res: bpm 115
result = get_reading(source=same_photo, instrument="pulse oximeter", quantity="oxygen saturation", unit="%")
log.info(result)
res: % 90
